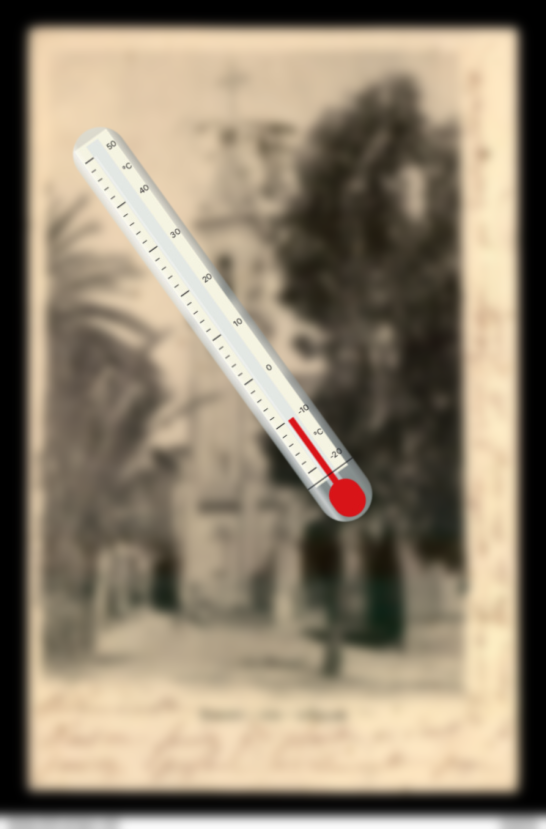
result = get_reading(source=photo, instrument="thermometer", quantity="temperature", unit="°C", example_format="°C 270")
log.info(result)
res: °C -10
